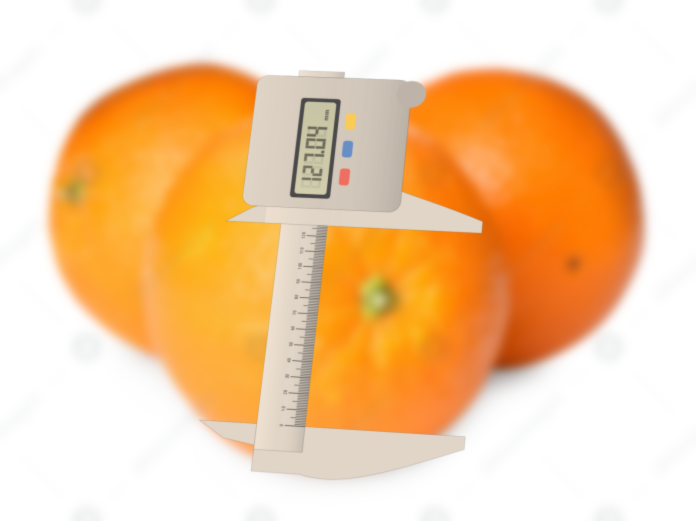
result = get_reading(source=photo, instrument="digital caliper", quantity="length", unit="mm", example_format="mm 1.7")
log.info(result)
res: mm 127.04
